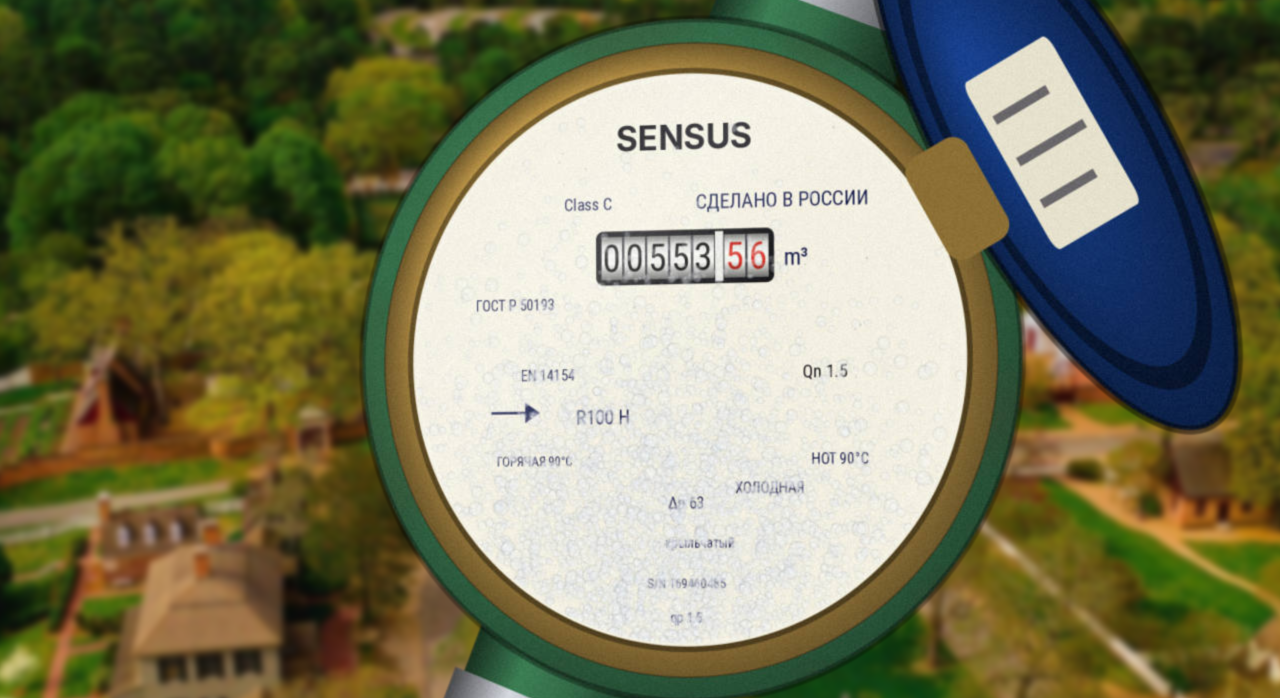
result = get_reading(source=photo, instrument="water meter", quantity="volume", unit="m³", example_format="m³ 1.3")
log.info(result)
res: m³ 553.56
